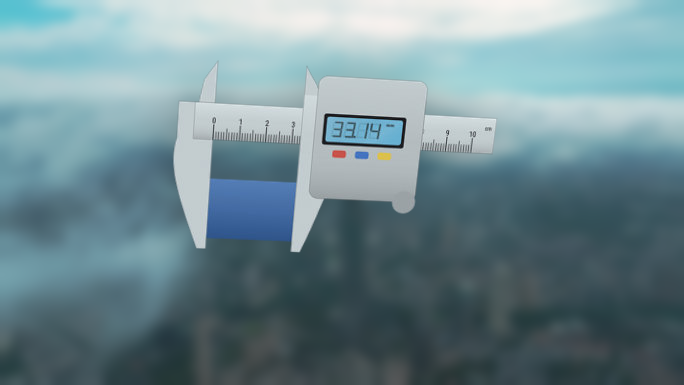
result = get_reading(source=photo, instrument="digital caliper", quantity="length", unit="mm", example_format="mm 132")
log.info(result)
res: mm 33.14
